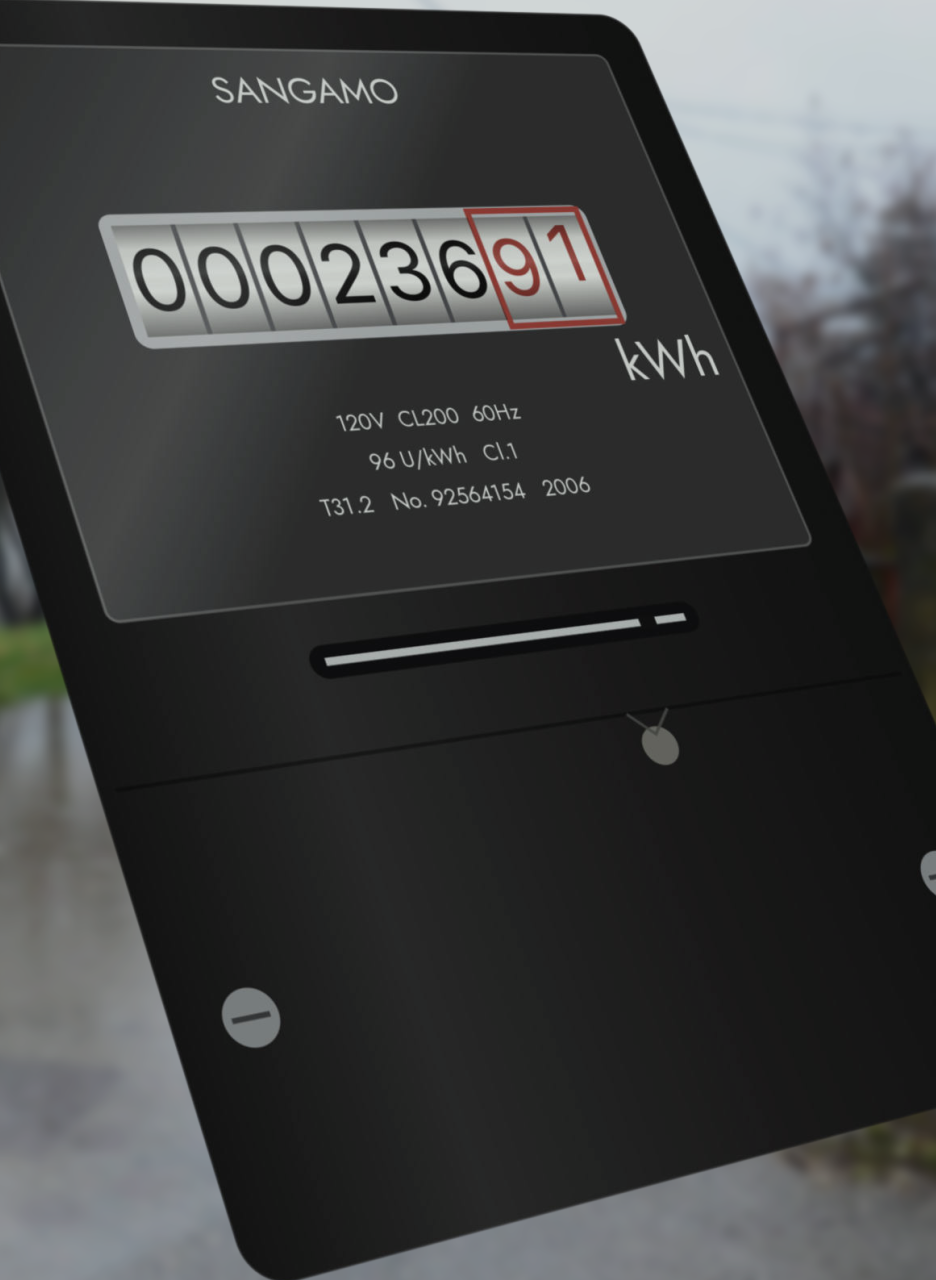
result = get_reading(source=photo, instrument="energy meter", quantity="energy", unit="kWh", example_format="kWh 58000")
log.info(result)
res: kWh 236.91
